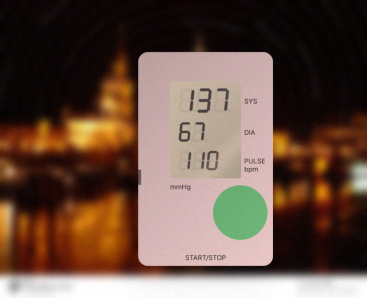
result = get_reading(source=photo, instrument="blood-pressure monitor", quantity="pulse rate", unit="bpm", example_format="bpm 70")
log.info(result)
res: bpm 110
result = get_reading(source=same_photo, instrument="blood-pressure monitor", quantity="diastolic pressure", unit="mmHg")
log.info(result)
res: mmHg 67
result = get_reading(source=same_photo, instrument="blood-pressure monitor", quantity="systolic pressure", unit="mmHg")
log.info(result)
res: mmHg 137
